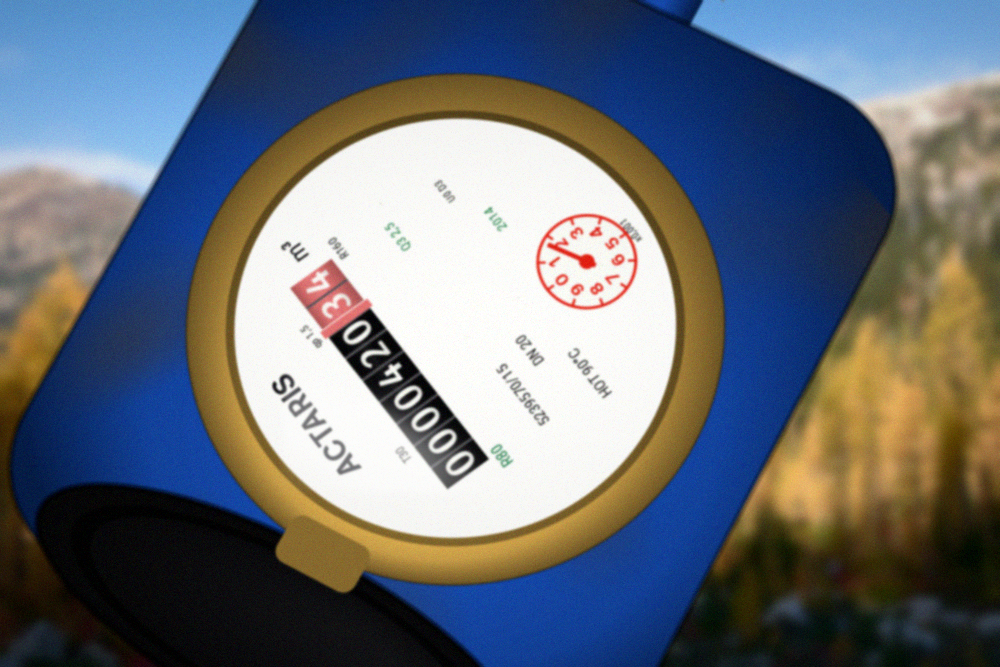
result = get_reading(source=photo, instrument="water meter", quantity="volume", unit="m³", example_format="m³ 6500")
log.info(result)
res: m³ 420.341
